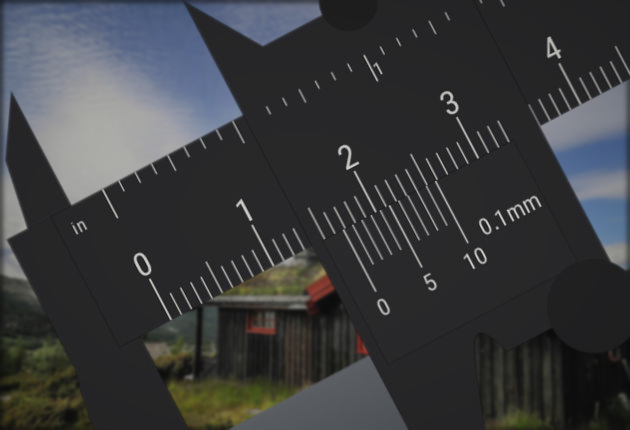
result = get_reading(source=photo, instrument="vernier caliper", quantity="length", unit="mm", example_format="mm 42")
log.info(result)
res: mm 16.8
